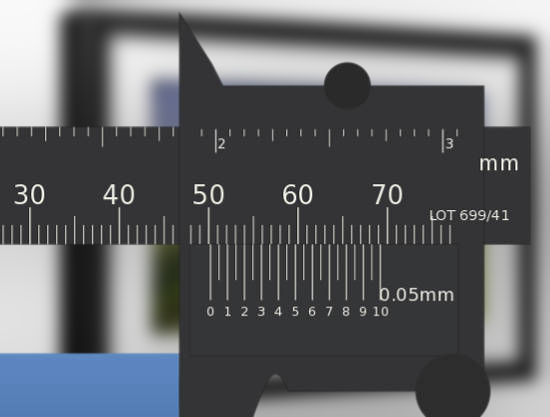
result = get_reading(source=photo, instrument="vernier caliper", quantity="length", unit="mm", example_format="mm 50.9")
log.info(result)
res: mm 50.2
